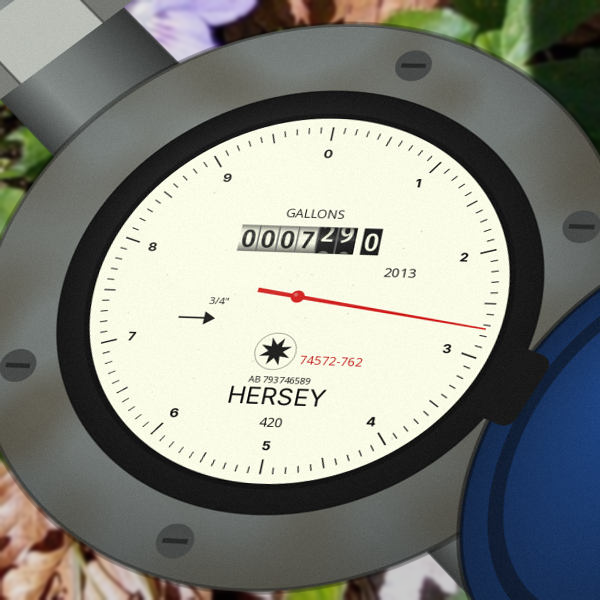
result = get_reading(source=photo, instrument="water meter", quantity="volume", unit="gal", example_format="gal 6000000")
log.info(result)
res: gal 7292.7
